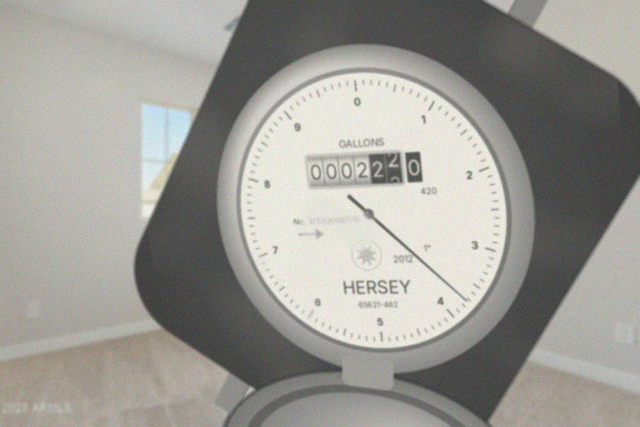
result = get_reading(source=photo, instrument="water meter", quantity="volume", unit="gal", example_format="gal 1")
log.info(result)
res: gal 2223.7
